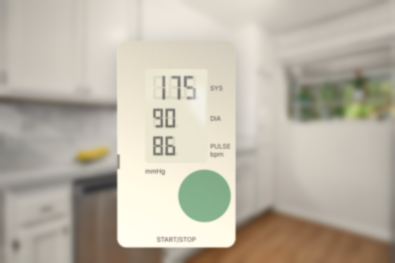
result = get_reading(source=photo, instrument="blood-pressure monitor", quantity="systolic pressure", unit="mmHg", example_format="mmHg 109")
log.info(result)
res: mmHg 175
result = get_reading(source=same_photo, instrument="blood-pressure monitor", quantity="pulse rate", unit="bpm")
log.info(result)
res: bpm 86
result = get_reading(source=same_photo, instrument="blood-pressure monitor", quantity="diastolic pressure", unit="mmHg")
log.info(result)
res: mmHg 90
